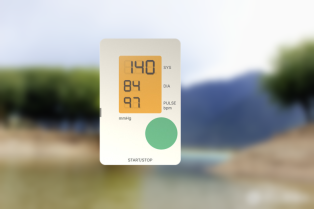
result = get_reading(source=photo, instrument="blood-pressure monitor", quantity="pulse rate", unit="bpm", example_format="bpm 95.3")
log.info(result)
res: bpm 97
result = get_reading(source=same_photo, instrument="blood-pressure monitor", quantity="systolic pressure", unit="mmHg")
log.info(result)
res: mmHg 140
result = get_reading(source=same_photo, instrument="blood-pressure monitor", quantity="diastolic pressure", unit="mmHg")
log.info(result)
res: mmHg 84
